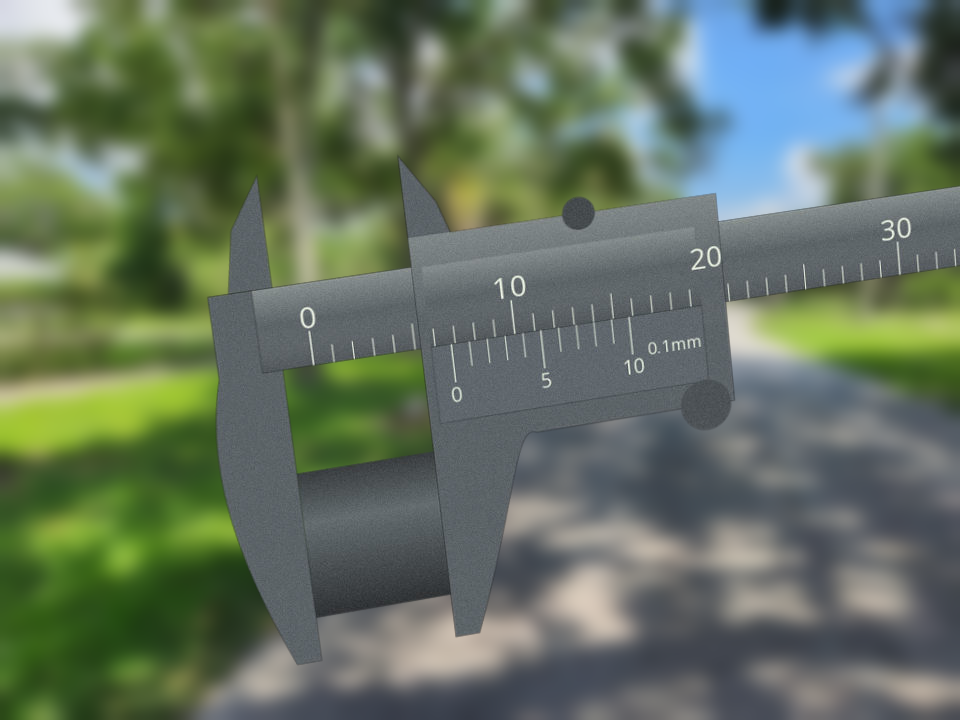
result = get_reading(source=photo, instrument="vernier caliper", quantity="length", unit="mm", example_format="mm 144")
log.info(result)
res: mm 6.8
